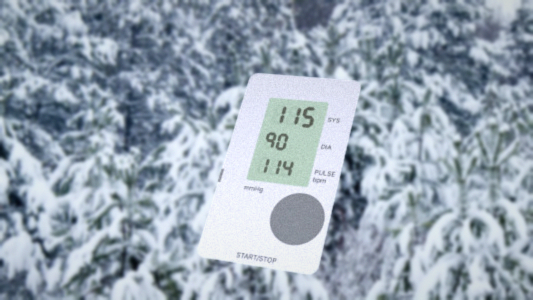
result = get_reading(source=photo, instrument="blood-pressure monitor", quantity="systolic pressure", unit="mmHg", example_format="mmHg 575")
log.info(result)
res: mmHg 115
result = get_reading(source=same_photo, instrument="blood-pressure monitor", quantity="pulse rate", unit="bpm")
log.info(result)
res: bpm 114
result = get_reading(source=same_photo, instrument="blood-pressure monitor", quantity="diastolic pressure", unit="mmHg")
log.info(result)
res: mmHg 90
